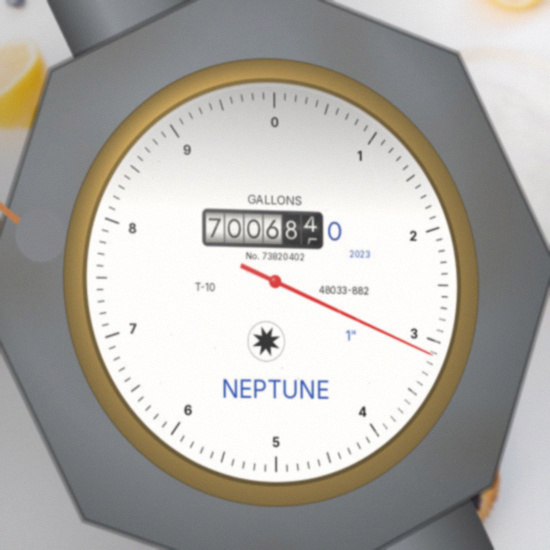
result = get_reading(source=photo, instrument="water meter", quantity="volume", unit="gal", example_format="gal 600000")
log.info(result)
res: gal 7006843.1
